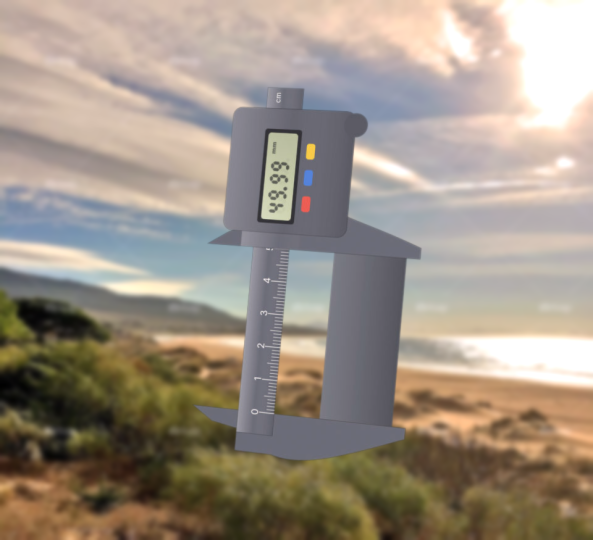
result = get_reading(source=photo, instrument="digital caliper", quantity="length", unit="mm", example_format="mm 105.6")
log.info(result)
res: mm 49.99
